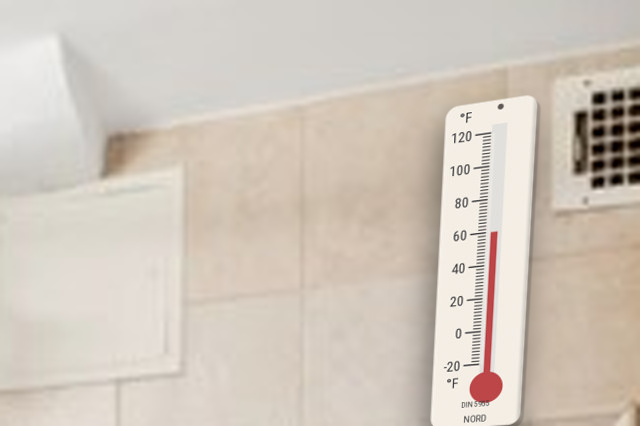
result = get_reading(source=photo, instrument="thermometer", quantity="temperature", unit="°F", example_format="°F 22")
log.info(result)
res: °F 60
